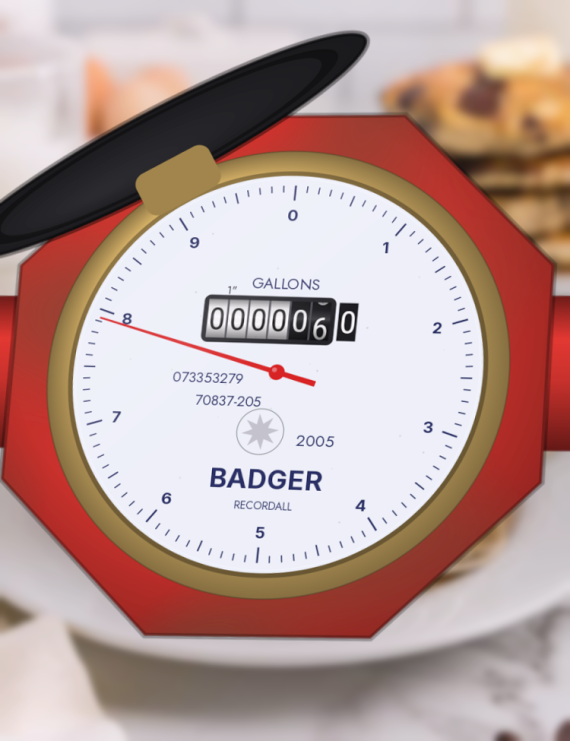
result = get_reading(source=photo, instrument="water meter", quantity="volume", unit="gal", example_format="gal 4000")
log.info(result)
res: gal 57.9
